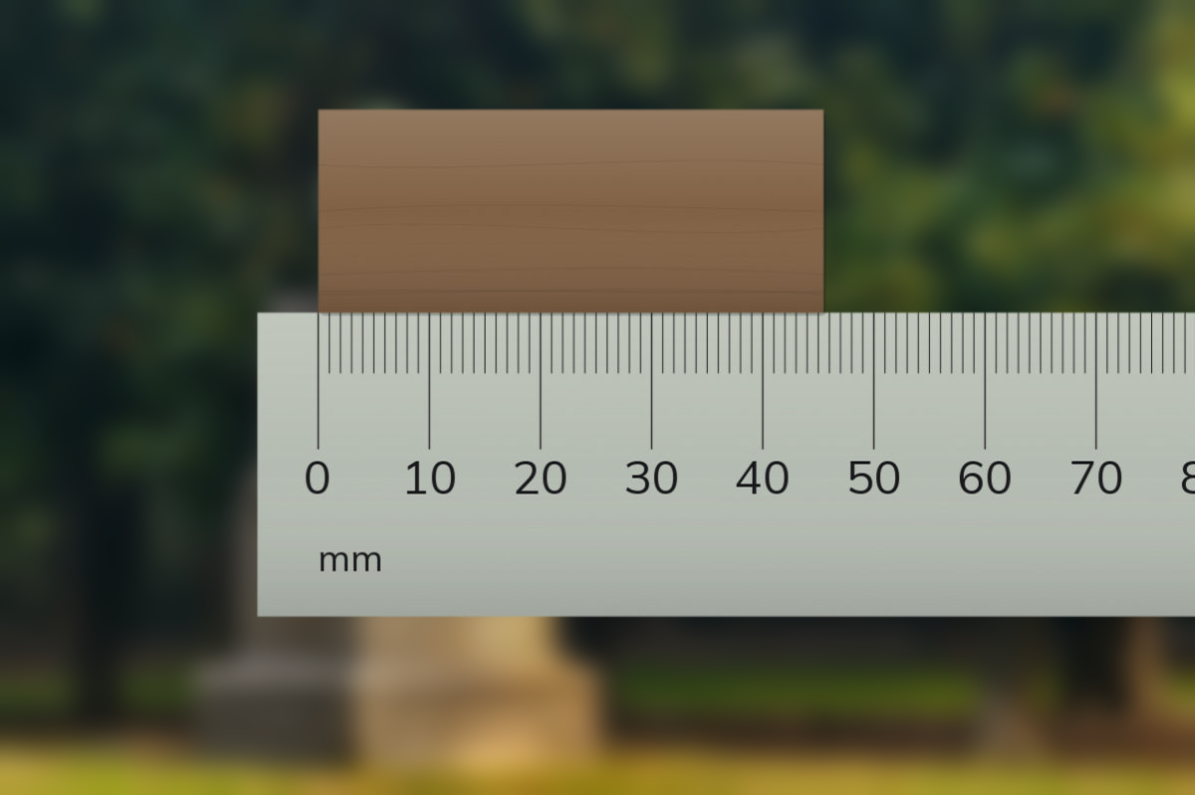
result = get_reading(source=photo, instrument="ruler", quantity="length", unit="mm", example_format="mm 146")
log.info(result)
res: mm 45.5
